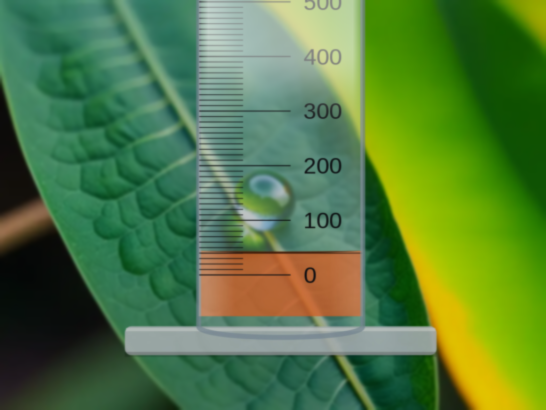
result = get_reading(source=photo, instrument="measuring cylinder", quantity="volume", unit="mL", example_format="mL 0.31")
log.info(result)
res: mL 40
